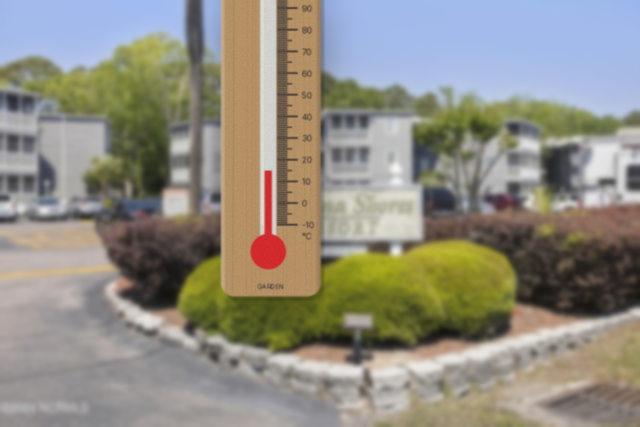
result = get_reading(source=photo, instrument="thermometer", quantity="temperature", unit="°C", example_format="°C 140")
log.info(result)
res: °C 15
